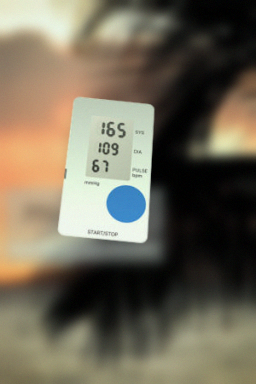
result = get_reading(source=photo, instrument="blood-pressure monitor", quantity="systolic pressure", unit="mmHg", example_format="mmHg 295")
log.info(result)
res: mmHg 165
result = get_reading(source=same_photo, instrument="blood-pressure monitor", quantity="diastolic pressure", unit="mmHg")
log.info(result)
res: mmHg 109
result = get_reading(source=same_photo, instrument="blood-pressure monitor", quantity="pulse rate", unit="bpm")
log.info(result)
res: bpm 67
